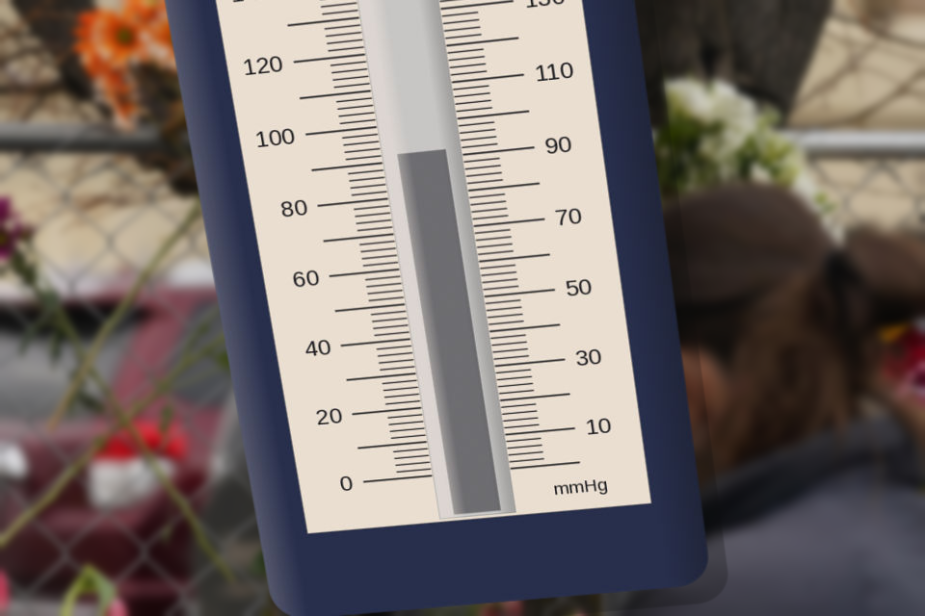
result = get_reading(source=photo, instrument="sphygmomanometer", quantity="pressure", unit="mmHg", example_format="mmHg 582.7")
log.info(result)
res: mmHg 92
